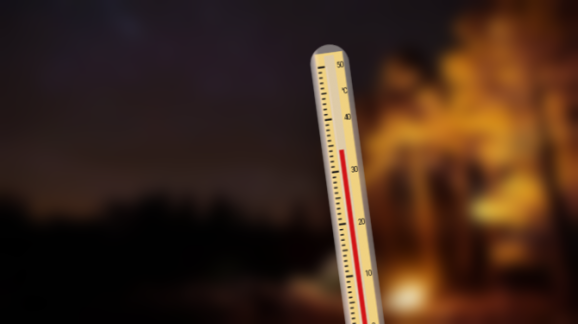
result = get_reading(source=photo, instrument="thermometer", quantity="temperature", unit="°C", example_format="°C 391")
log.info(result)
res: °C 34
